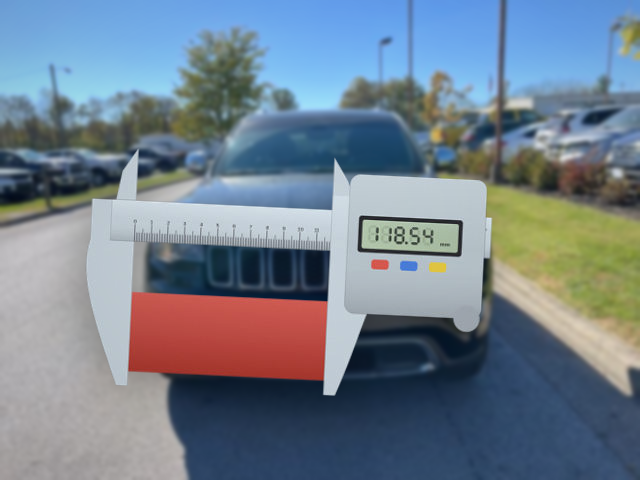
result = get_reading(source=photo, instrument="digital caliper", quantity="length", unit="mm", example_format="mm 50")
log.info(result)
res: mm 118.54
